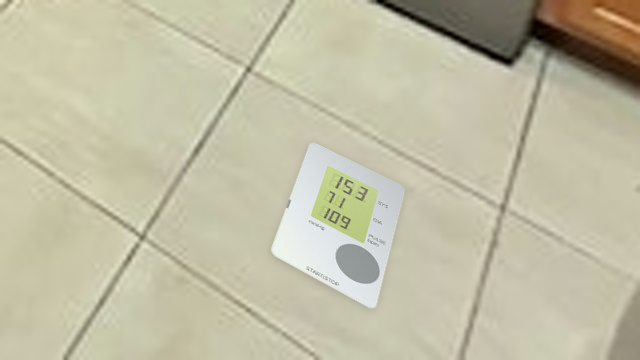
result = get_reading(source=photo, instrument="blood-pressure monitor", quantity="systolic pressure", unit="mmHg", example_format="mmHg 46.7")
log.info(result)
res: mmHg 153
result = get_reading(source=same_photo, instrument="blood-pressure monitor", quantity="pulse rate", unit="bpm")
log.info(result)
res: bpm 109
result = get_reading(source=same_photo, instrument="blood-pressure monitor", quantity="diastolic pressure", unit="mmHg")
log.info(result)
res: mmHg 71
